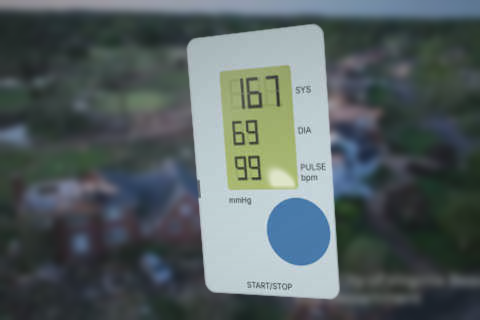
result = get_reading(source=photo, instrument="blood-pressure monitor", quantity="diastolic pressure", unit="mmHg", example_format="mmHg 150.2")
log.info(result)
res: mmHg 69
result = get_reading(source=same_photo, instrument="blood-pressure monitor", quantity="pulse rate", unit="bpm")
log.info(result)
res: bpm 99
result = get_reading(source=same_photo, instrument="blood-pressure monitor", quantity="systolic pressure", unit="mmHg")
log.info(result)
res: mmHg 167
